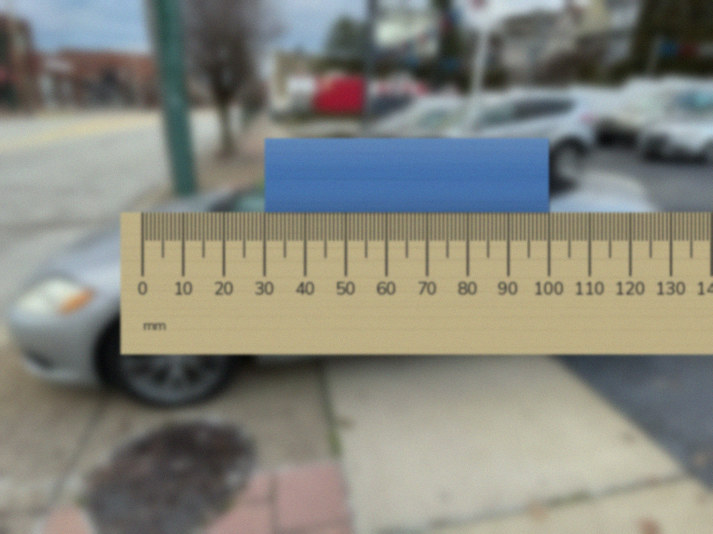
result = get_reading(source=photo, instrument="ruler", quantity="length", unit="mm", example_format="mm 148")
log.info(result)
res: mm 70
